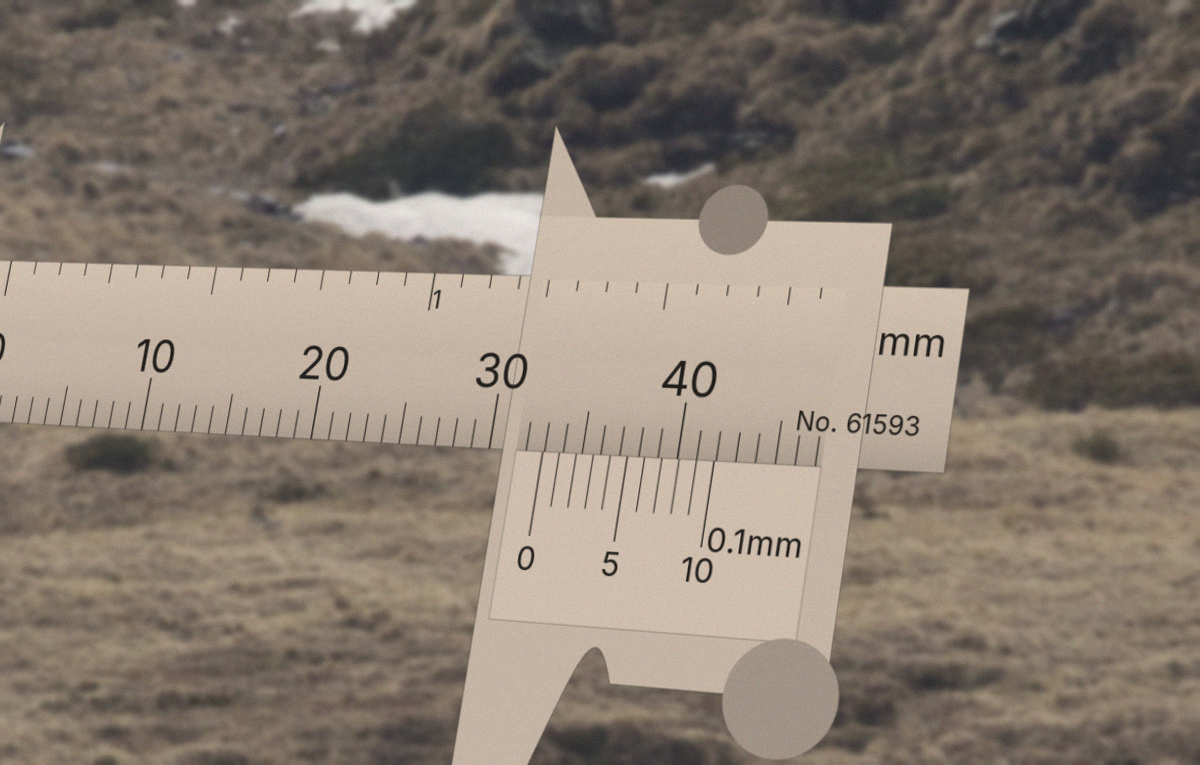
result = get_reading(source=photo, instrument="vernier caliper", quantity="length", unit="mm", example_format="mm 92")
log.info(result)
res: mm 32.9
